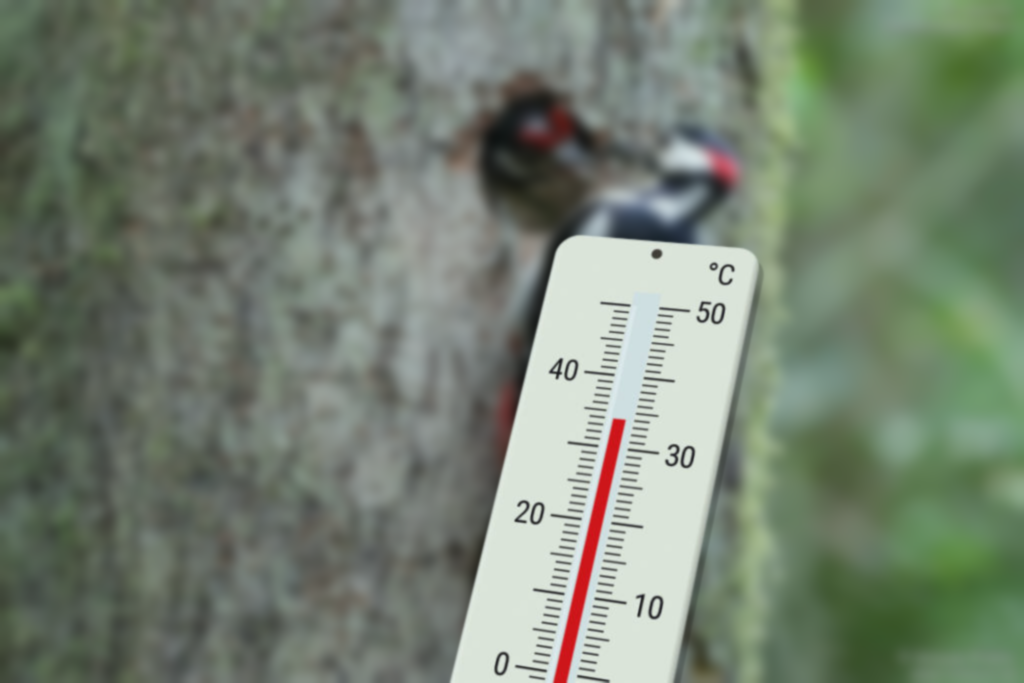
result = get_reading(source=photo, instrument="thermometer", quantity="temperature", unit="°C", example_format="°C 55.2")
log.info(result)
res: °C 34
